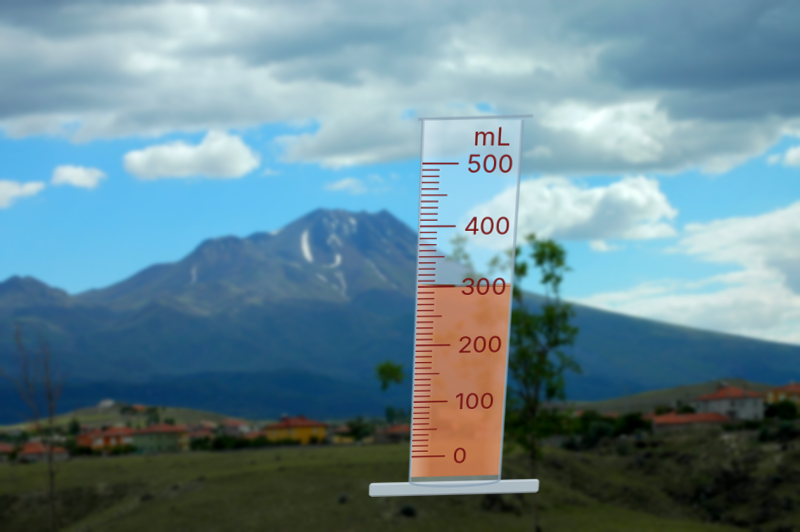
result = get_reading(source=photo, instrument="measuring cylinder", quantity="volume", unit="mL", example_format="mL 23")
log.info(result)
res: mL 300
